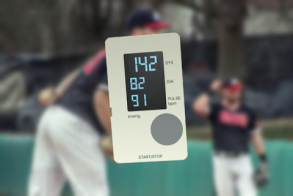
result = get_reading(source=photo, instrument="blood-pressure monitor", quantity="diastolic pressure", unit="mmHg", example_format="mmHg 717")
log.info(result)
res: mmHg 82
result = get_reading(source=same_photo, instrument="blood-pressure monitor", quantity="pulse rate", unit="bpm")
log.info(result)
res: bpm 91
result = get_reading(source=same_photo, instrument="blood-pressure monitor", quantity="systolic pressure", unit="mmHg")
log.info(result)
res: mmHg 142
